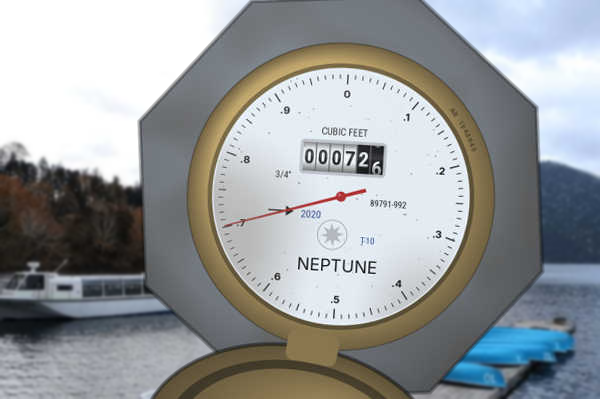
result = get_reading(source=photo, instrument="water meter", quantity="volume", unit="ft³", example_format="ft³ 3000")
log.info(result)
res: ft³ 725.70
